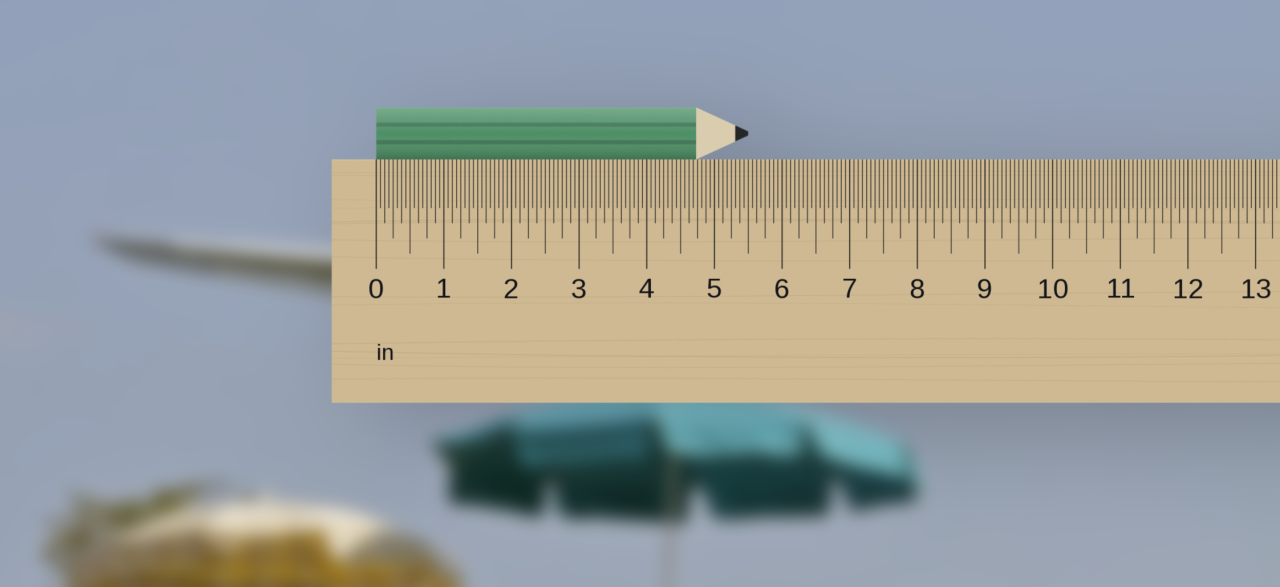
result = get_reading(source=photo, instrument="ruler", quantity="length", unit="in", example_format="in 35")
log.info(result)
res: in 5.5
